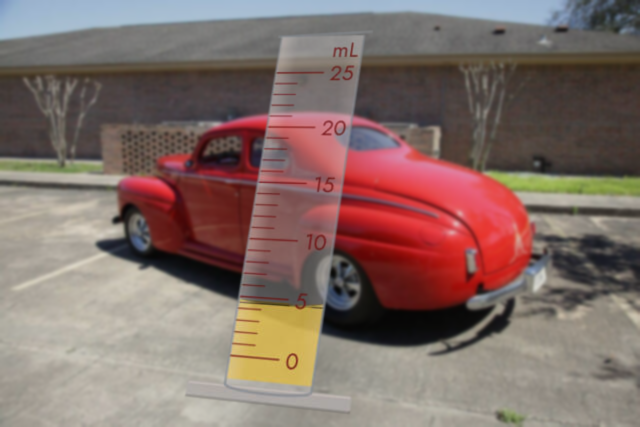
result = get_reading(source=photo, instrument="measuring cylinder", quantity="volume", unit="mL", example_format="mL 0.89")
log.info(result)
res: mL 4.5
